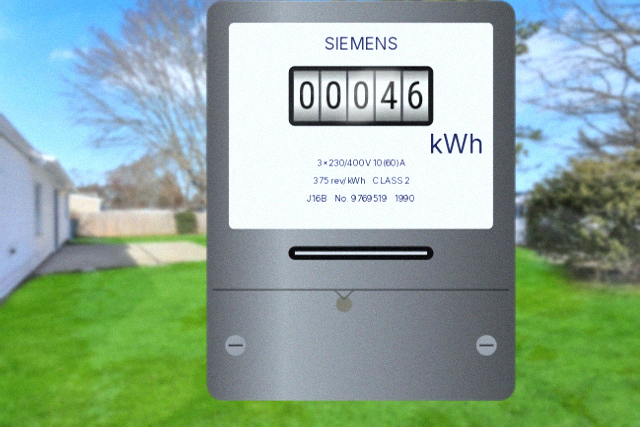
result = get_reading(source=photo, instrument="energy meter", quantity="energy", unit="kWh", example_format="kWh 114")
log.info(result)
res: kWh 46
